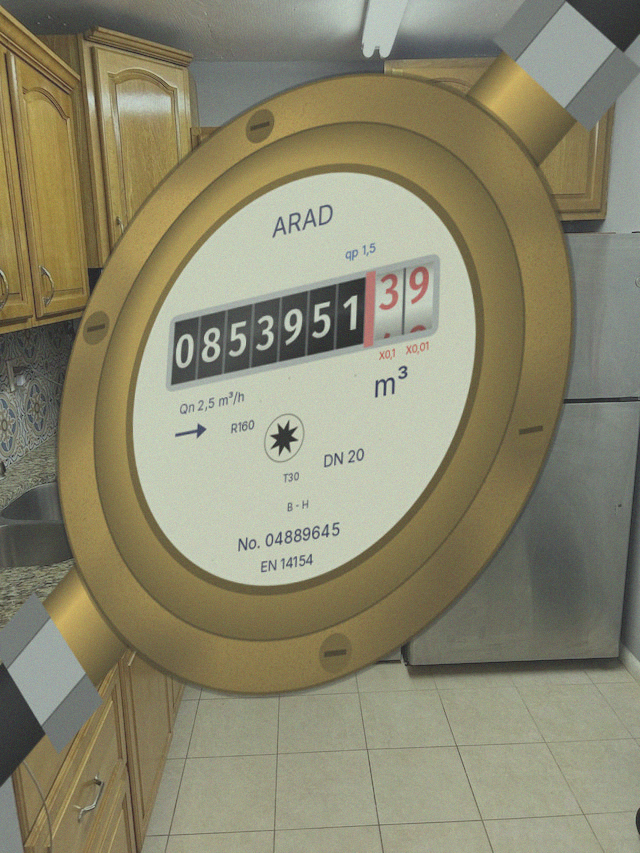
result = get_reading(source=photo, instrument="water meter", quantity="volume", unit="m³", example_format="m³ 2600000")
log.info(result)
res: m³ 853951.39
